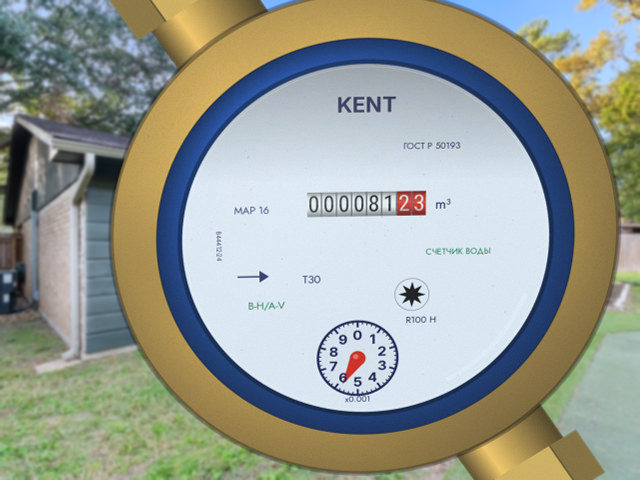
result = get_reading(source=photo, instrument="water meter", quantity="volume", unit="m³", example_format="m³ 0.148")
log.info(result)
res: m³ 81.235
